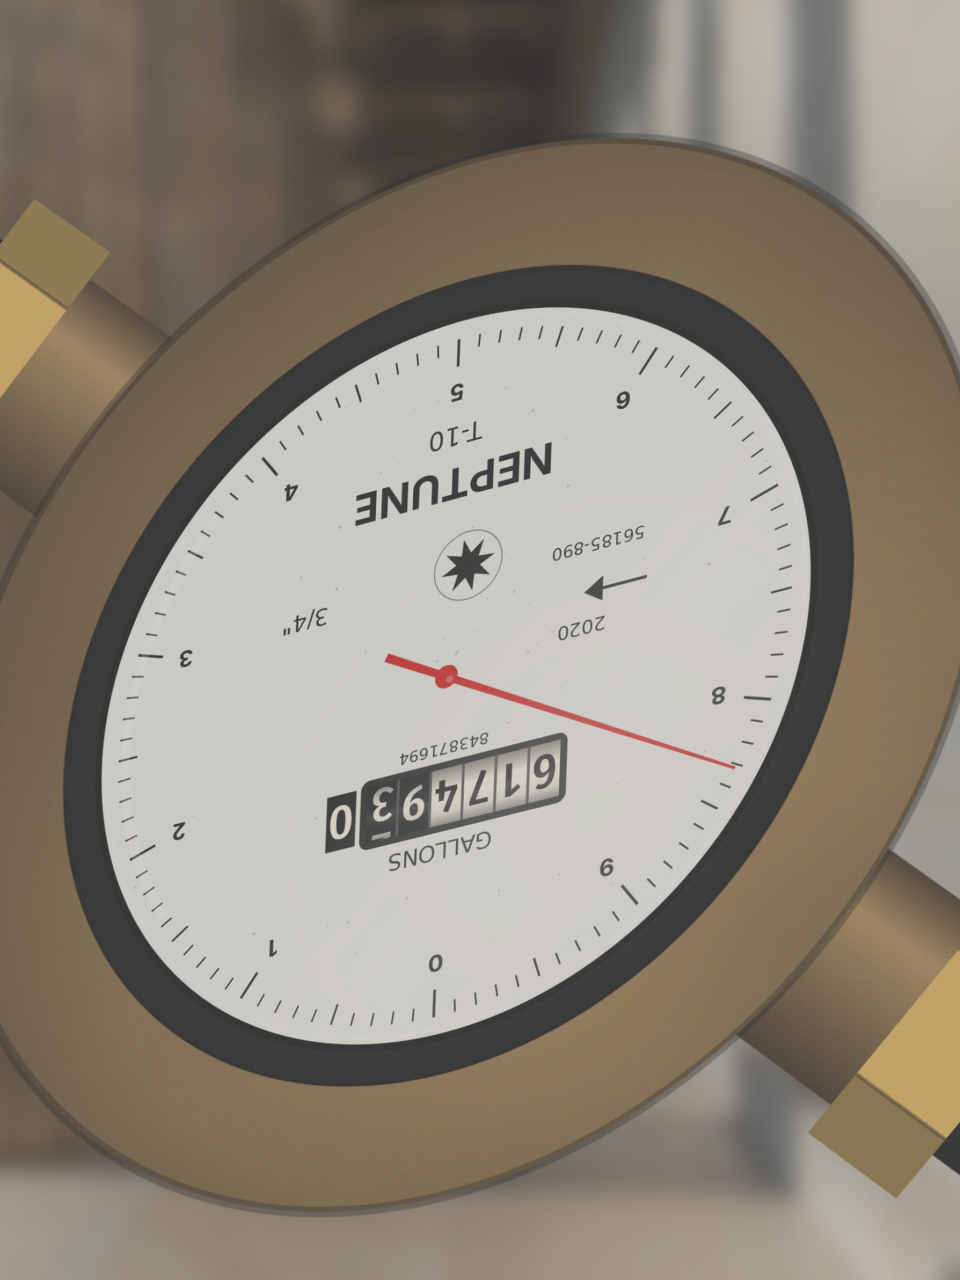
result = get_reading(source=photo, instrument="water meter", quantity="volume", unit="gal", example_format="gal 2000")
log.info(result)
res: gal 6174928.3
